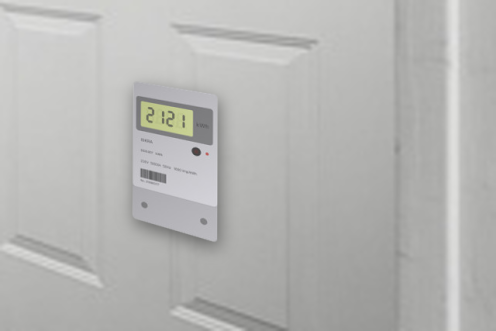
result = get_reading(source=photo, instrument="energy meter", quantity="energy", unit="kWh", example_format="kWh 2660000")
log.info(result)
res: kWh 2121
